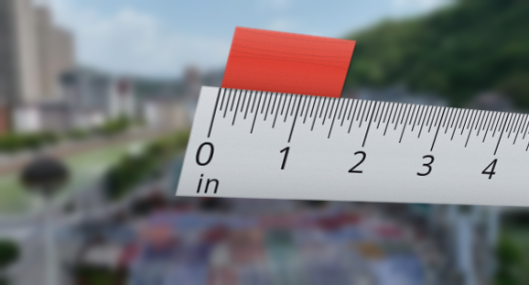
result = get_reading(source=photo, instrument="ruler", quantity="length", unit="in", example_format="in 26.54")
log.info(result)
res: in 1.5
